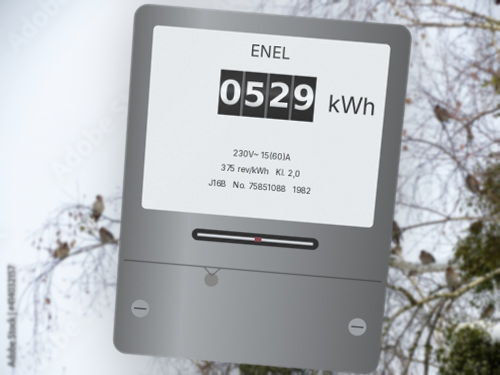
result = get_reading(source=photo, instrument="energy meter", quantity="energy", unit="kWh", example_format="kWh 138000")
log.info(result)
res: kWh 529
